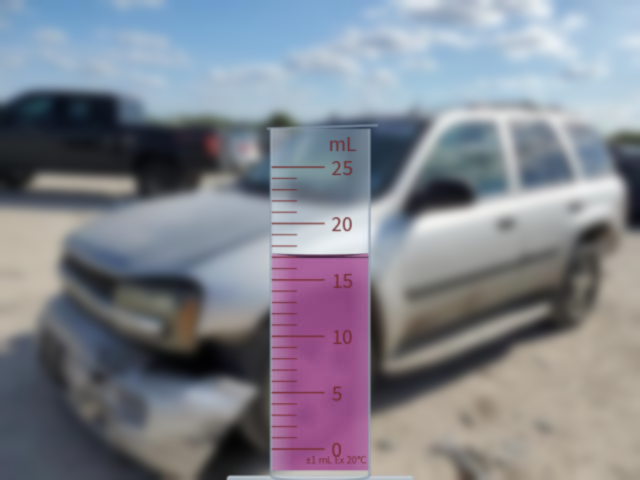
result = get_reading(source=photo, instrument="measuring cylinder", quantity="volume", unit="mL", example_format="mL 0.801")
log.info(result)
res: mL 17
